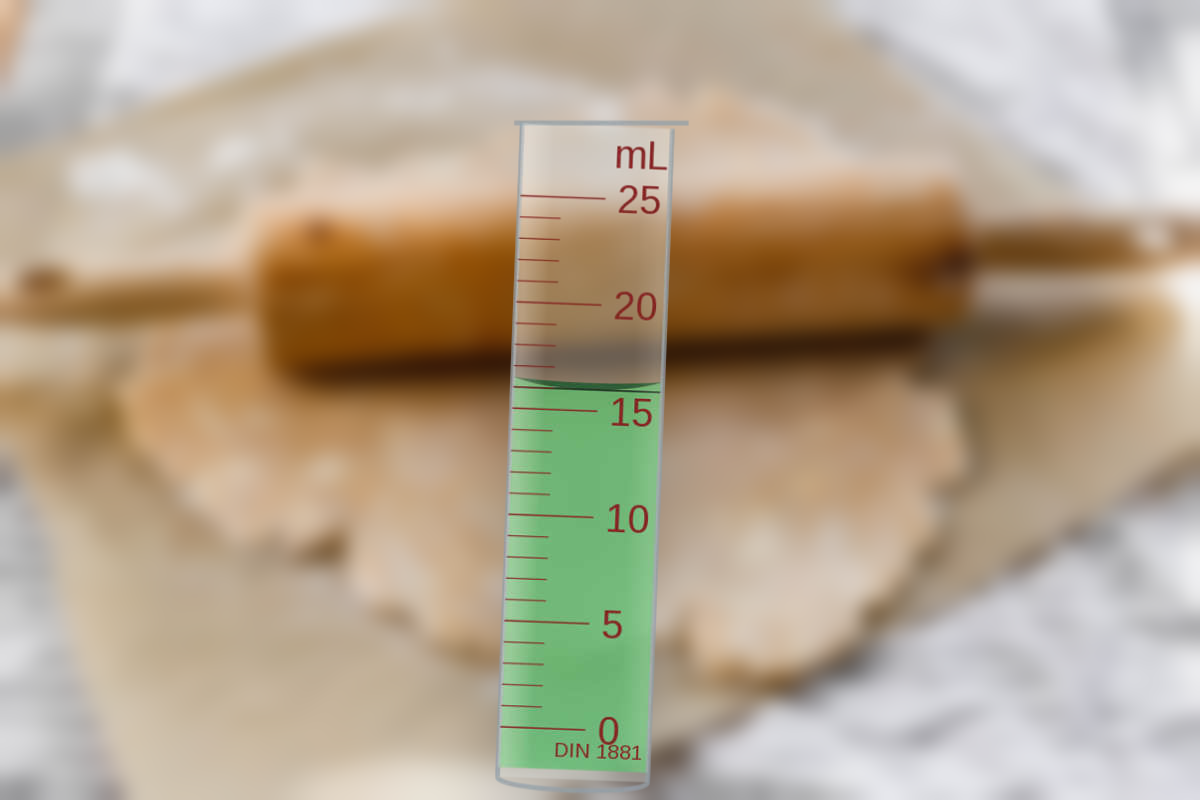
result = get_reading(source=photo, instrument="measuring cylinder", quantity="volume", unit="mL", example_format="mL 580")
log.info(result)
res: mL 16
